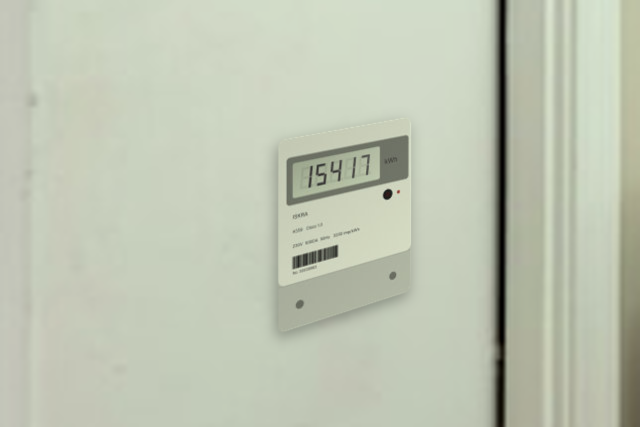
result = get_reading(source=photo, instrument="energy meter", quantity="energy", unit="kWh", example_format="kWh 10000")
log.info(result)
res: kWh 15417
